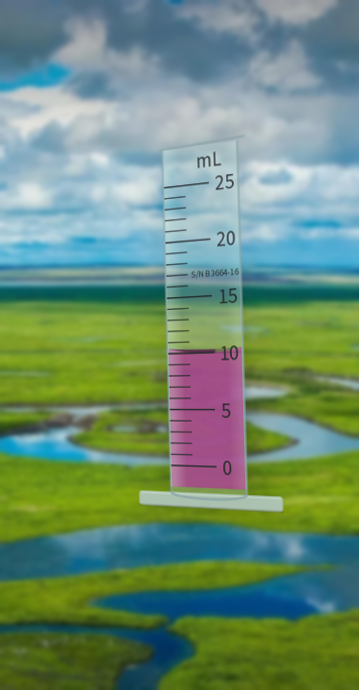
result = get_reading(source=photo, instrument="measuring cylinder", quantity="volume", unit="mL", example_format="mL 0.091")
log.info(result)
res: mL 10
